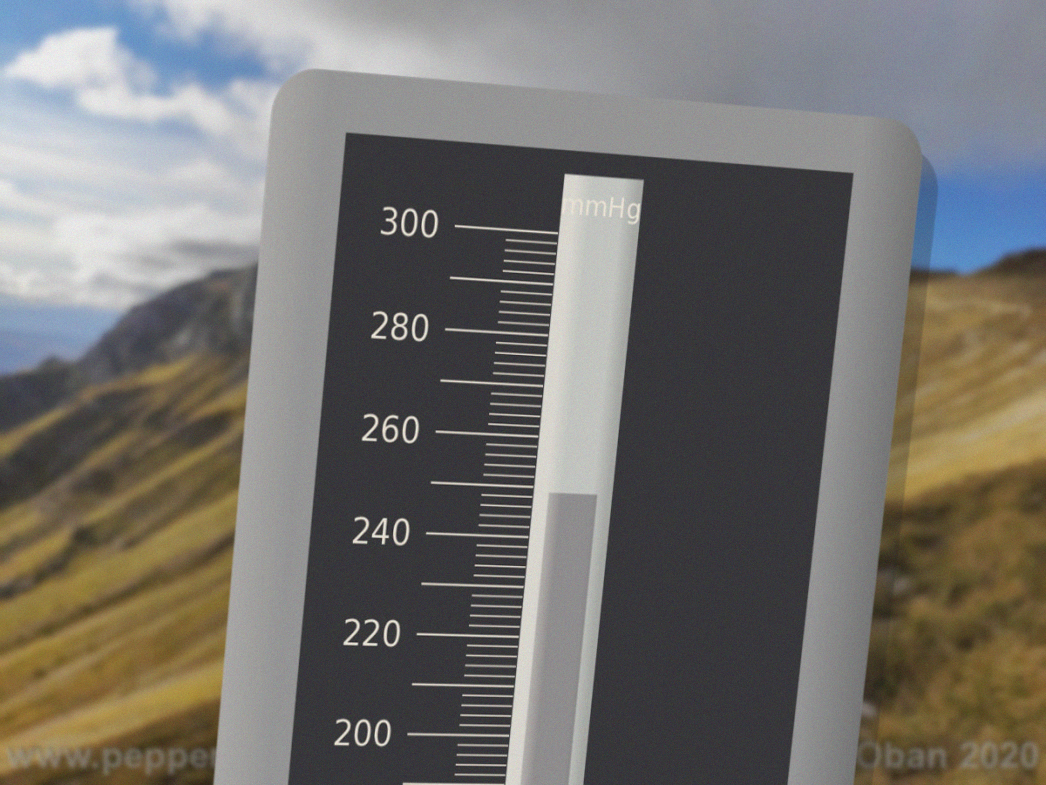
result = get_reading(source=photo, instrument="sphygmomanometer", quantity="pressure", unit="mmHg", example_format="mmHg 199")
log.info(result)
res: mmHg 249
